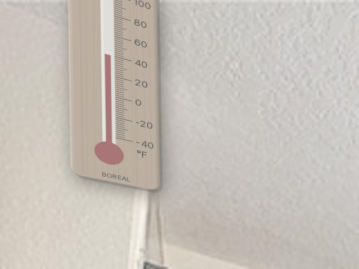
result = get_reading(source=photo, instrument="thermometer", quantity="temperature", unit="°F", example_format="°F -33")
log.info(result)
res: °F 40
